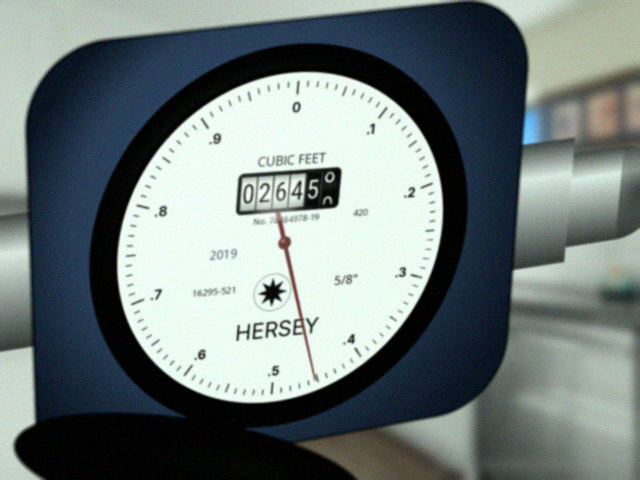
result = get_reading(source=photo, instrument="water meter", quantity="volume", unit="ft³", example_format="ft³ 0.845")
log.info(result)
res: ft³ 26458.45
